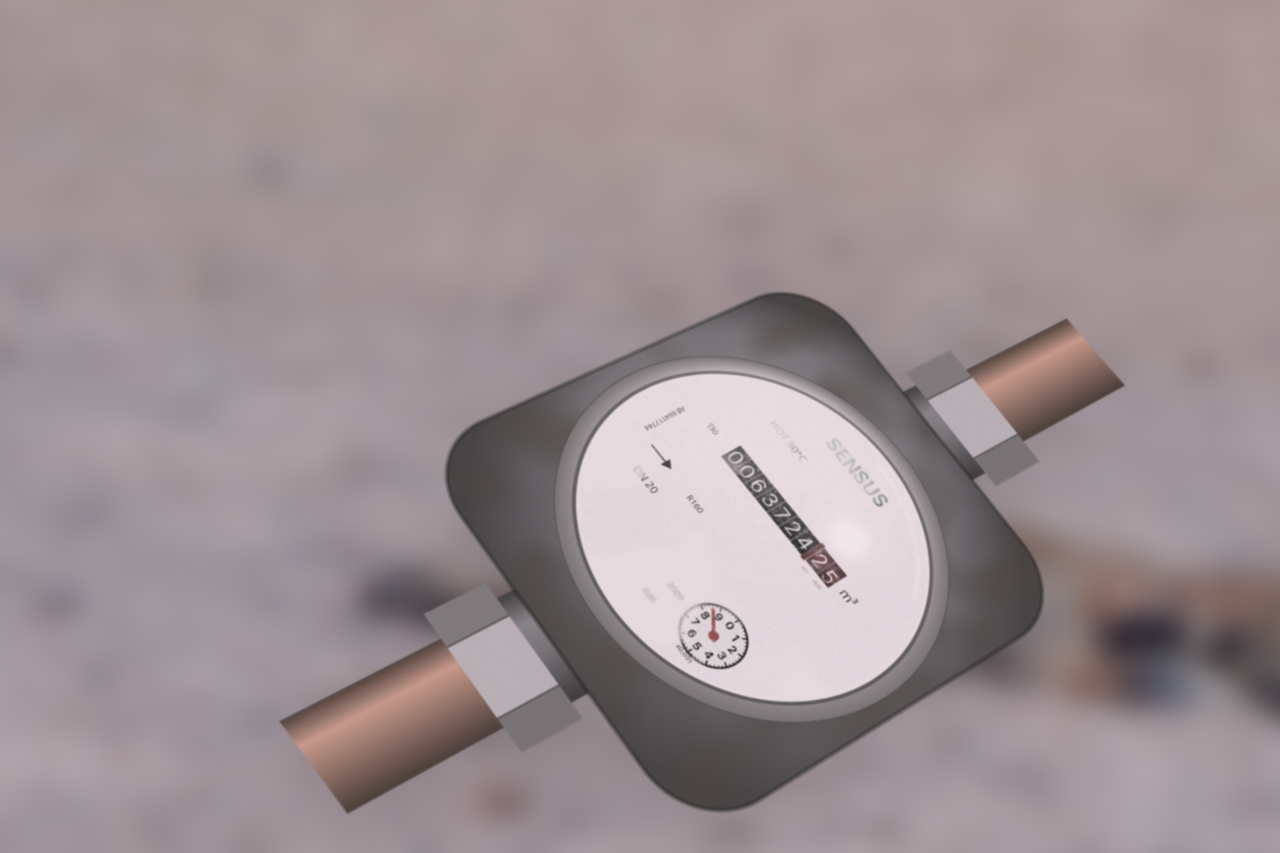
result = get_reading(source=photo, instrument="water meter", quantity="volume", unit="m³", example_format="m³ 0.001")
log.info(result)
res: m³ 63724.248
